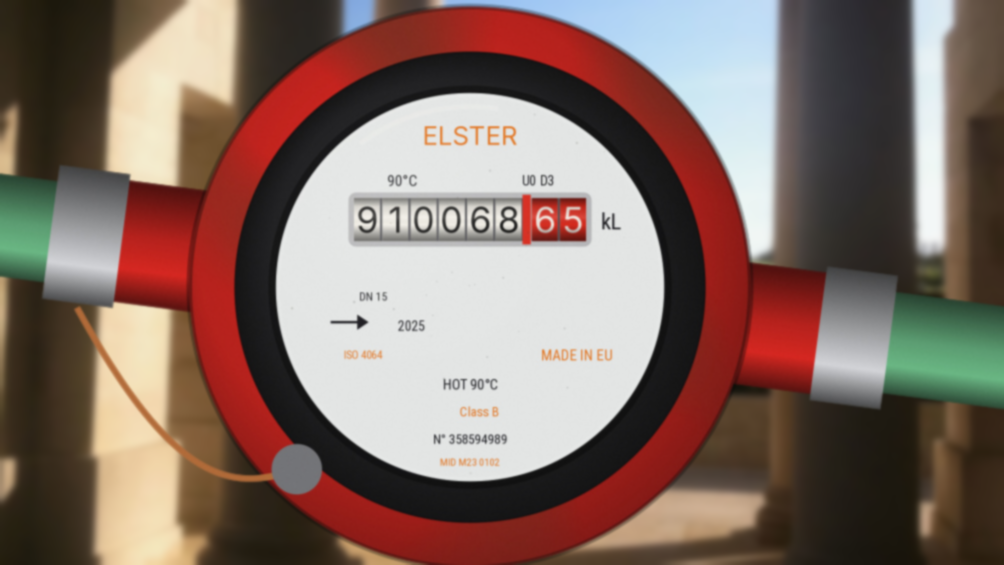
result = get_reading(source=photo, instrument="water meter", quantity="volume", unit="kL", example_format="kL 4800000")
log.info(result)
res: kL 910068.65
